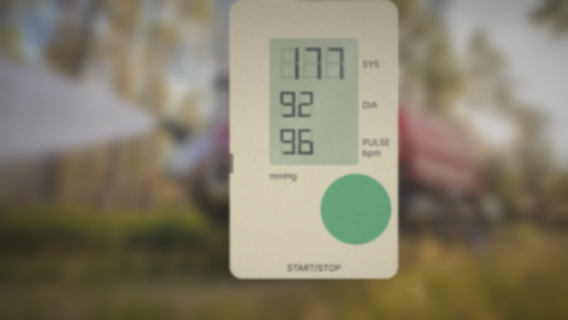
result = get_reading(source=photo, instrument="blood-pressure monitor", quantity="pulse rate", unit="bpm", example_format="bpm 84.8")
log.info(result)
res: bpm 96
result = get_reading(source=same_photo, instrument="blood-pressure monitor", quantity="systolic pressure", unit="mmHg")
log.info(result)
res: mmHg 177
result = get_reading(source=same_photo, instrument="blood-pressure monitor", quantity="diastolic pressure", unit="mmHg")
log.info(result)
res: mmHg 92
